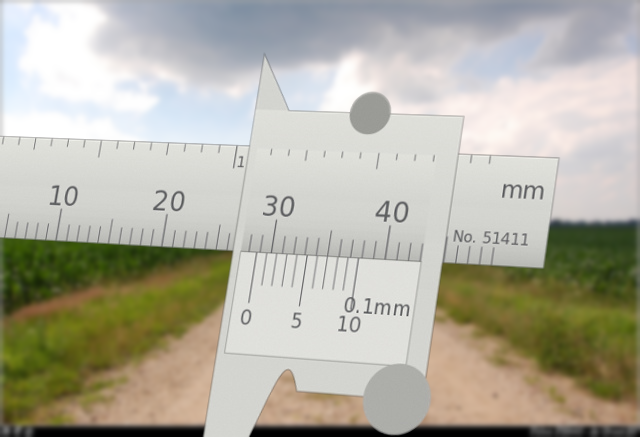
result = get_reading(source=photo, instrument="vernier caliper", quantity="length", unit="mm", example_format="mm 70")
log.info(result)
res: mm 28.7
